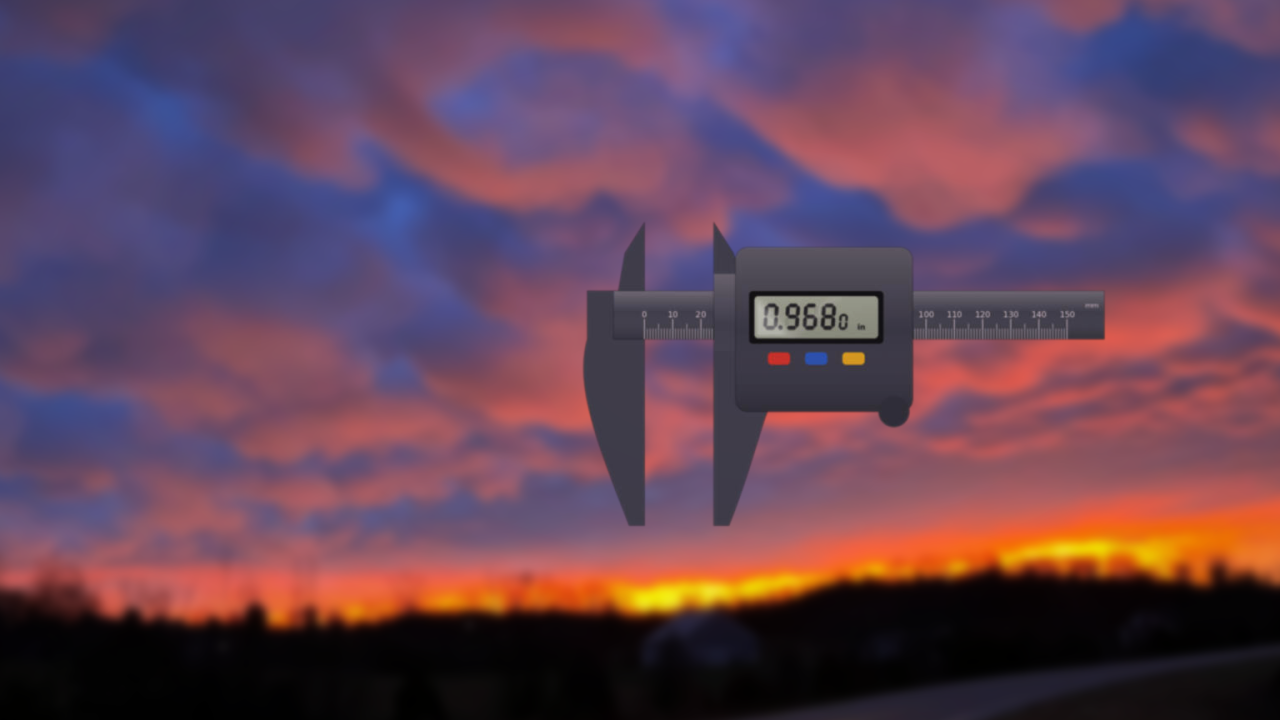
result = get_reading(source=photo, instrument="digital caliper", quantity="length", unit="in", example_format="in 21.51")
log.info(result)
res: in 0.9680
